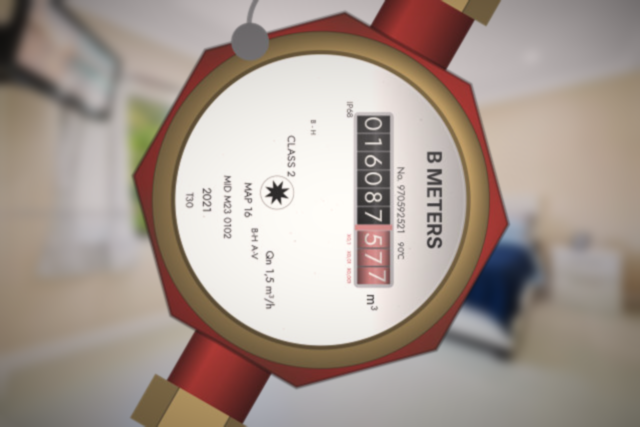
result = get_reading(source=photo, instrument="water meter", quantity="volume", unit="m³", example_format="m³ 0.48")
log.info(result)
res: m³ 16087.577
